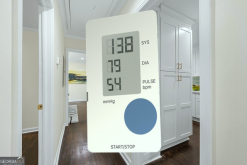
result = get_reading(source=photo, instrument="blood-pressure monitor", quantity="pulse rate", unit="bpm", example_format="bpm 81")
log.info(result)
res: bpm 54
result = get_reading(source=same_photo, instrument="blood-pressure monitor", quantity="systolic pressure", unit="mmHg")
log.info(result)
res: mmHg 138
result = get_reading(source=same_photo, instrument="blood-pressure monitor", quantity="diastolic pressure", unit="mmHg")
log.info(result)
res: mmHg 79
